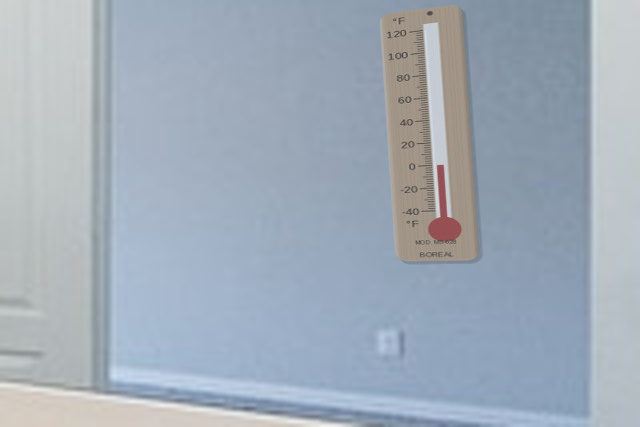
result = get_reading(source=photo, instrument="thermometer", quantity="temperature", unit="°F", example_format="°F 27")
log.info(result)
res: °F 0
